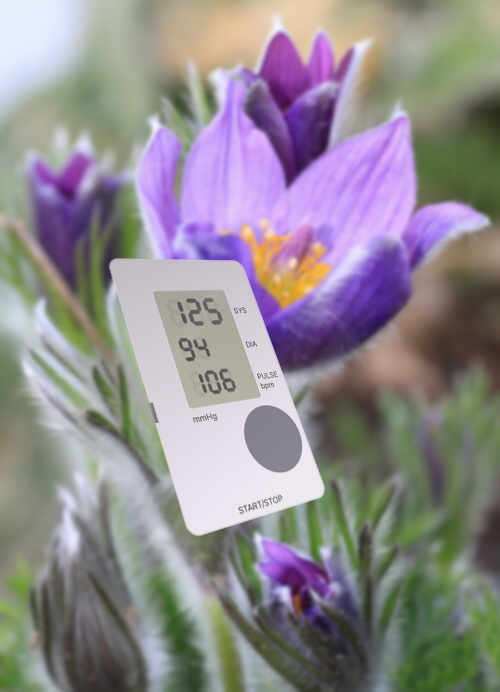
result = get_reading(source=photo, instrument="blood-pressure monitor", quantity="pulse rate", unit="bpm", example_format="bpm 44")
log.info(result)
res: bpm 106
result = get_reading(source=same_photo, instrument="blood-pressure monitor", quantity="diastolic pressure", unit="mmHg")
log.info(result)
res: mmHg 94
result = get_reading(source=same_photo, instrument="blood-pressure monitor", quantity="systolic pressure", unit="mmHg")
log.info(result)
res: mmHg 125
